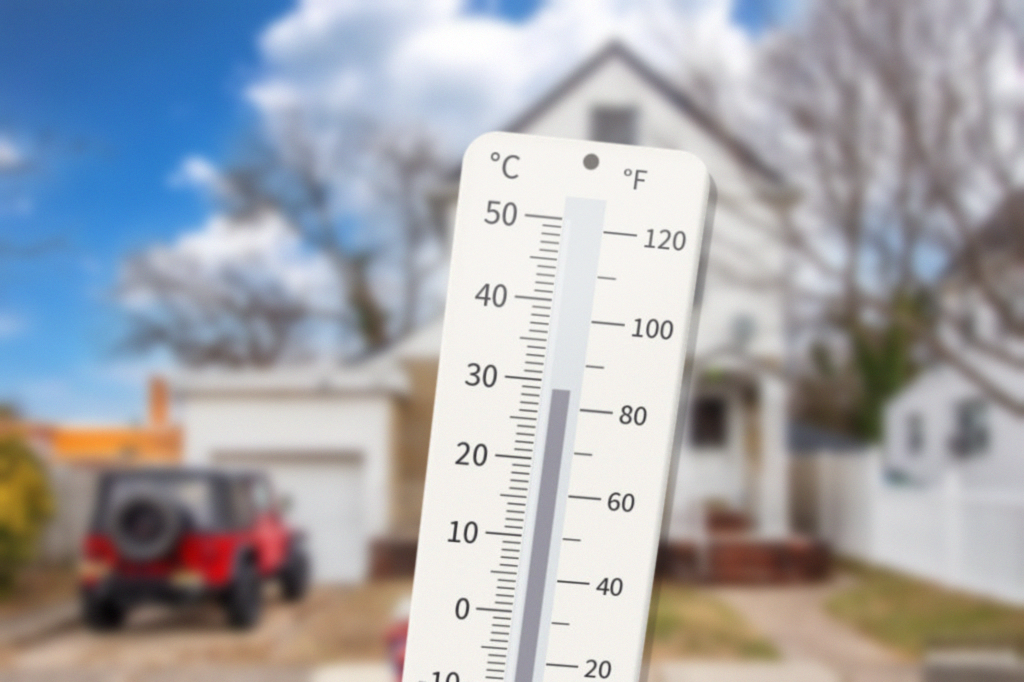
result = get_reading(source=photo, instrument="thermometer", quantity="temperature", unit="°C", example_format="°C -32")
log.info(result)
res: °C 29
